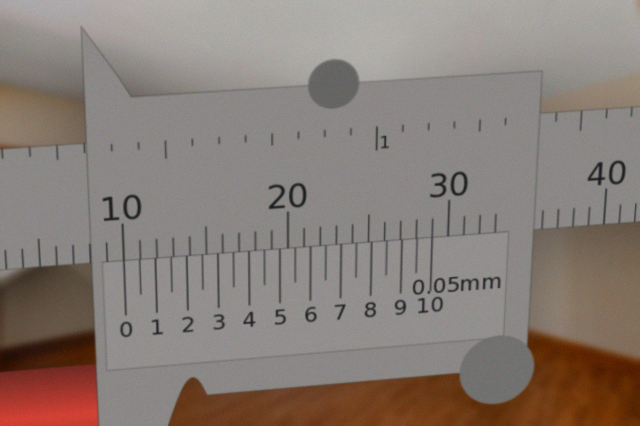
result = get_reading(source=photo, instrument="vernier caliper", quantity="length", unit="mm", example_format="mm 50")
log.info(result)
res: mm 10.0
